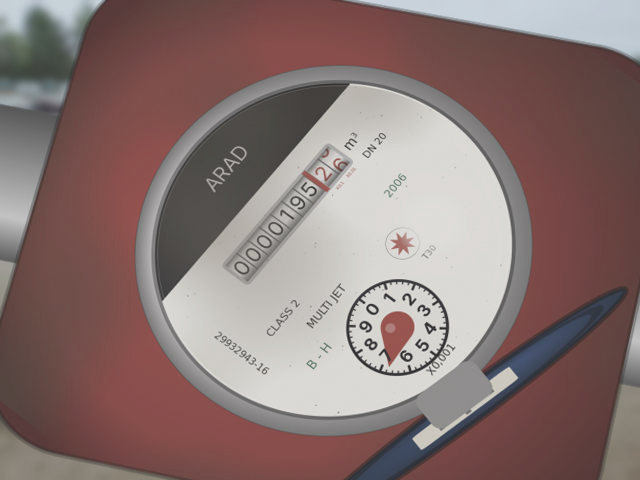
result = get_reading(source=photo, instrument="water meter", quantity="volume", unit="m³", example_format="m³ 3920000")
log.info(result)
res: m³ 195.256
